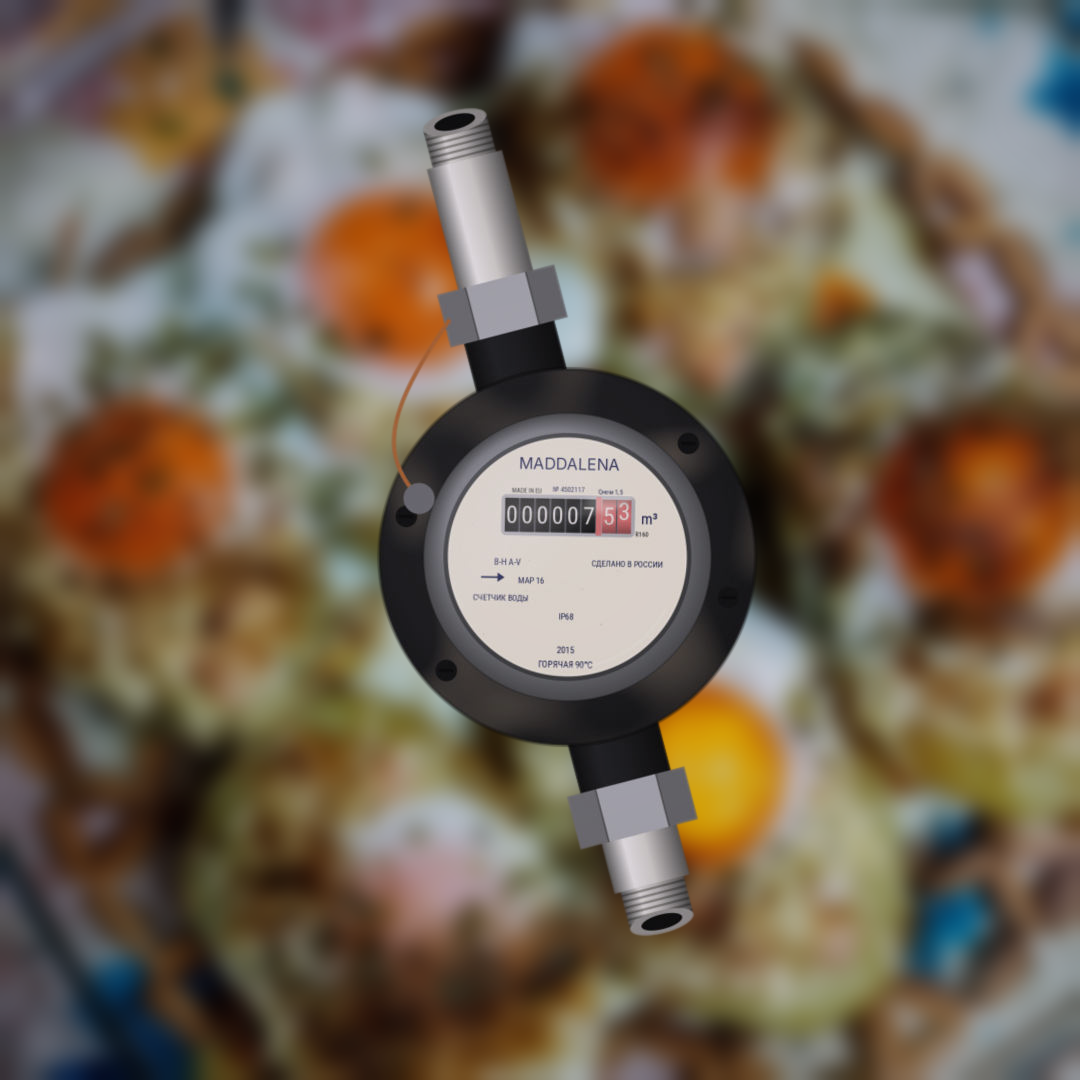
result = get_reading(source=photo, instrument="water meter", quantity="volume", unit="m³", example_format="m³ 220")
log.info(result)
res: m³ 7.53
